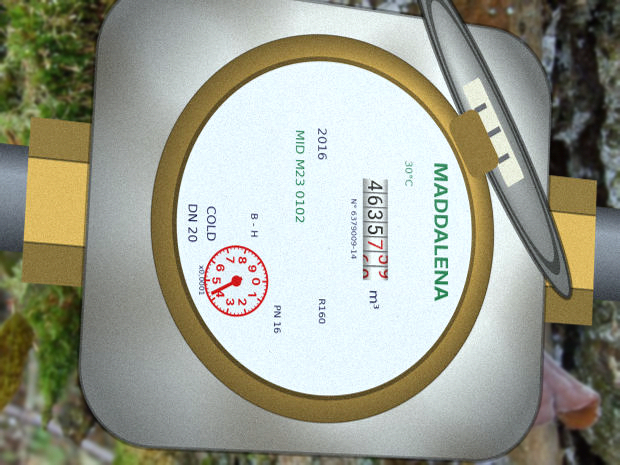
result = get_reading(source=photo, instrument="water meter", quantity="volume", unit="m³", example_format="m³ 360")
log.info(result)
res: m³ 4635.7594
